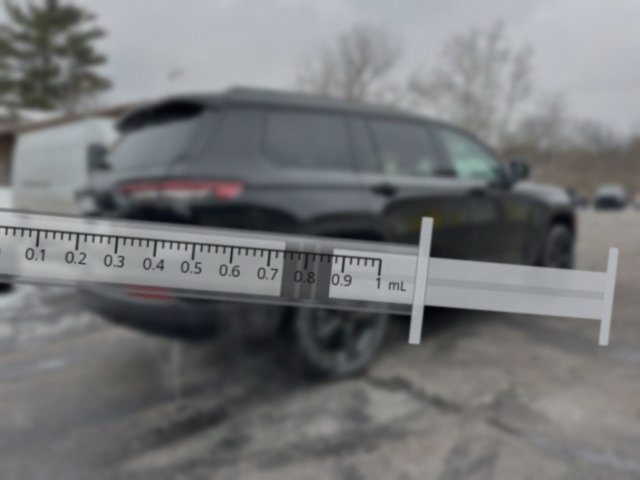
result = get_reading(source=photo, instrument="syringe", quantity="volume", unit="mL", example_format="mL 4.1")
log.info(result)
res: mL 0.74
